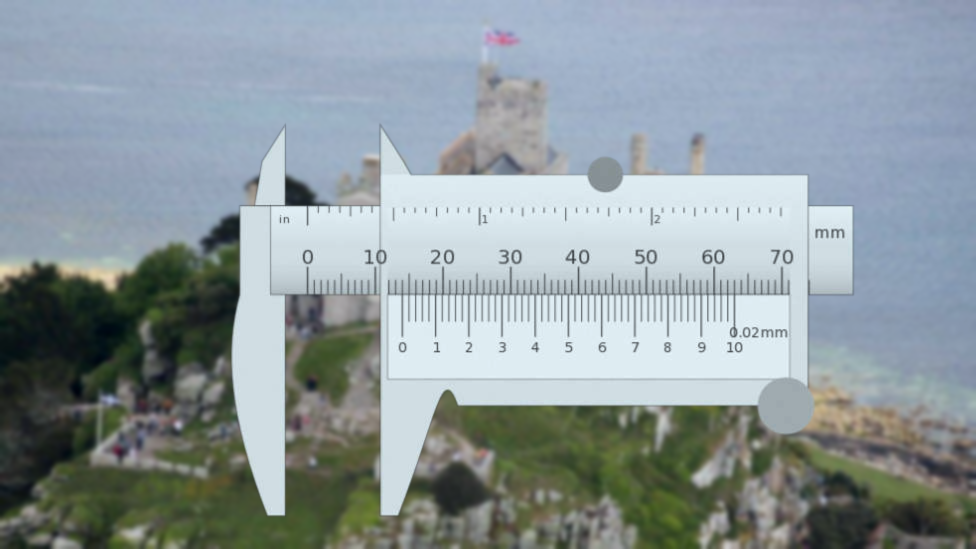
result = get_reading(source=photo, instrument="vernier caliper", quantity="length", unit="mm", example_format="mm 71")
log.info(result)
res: mm 14.0
